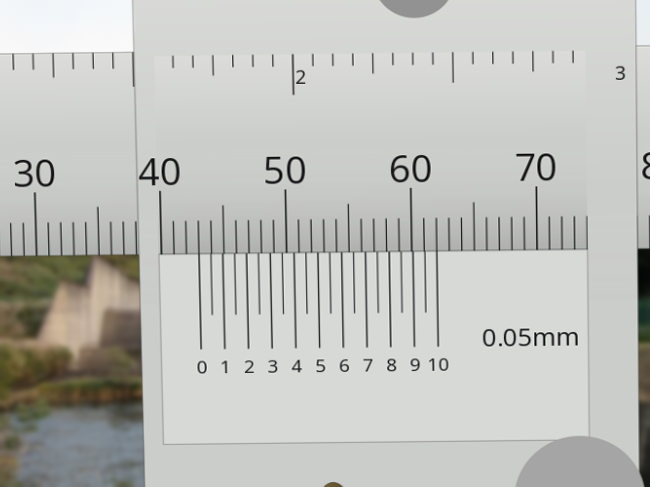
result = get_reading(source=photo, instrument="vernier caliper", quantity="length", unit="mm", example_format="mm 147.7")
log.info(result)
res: mm 43.0
